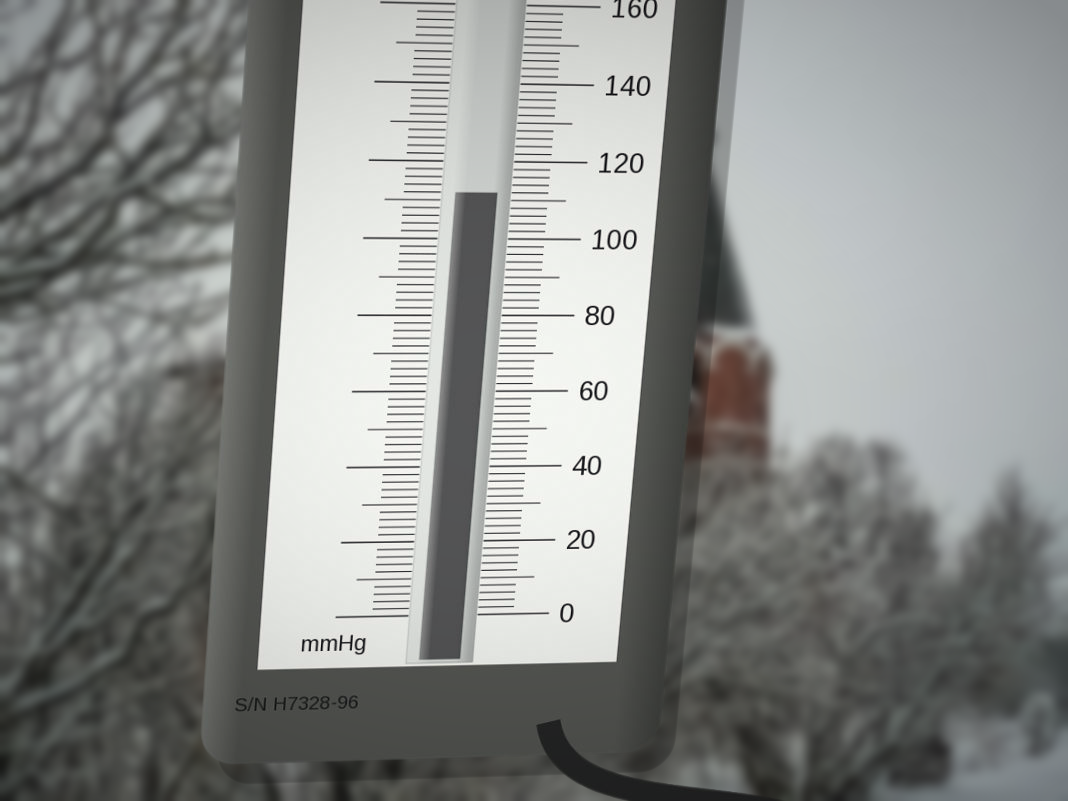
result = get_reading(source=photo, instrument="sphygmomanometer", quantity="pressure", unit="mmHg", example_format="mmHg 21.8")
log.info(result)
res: mmHg 112
